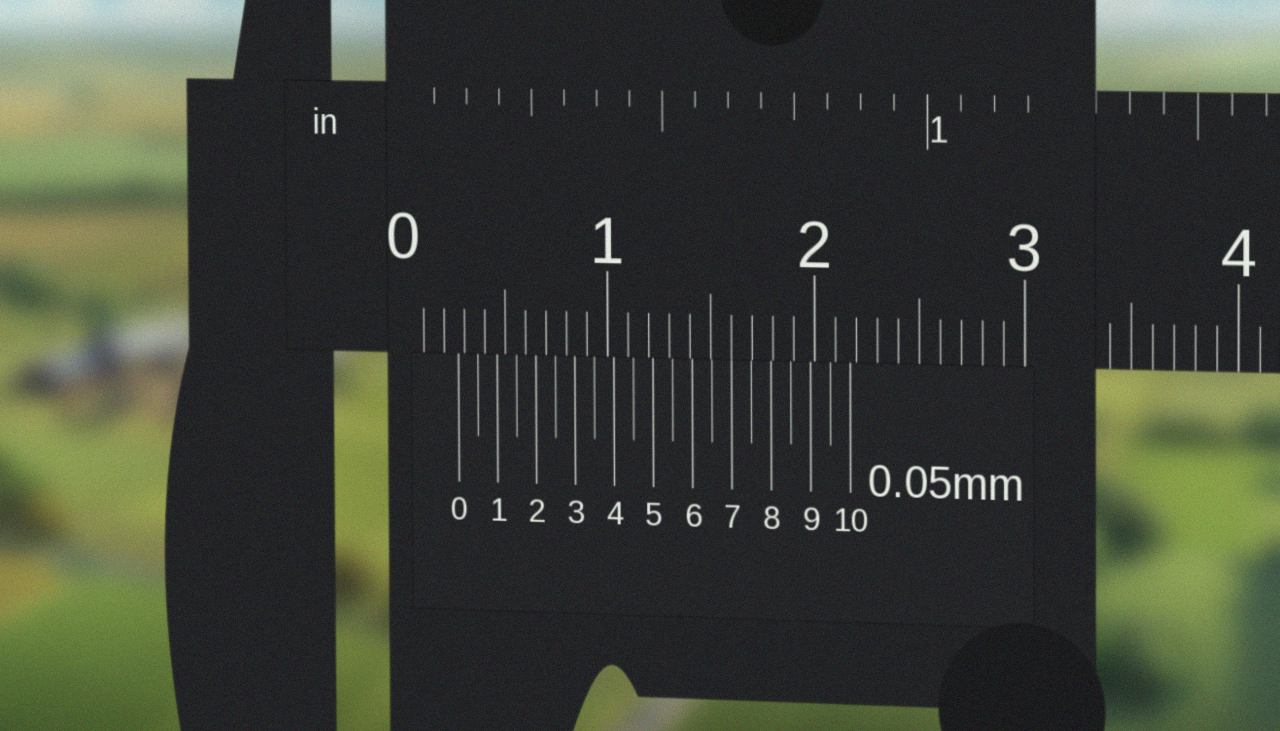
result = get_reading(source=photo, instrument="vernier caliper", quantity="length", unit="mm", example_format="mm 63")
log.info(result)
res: mm 2.7
